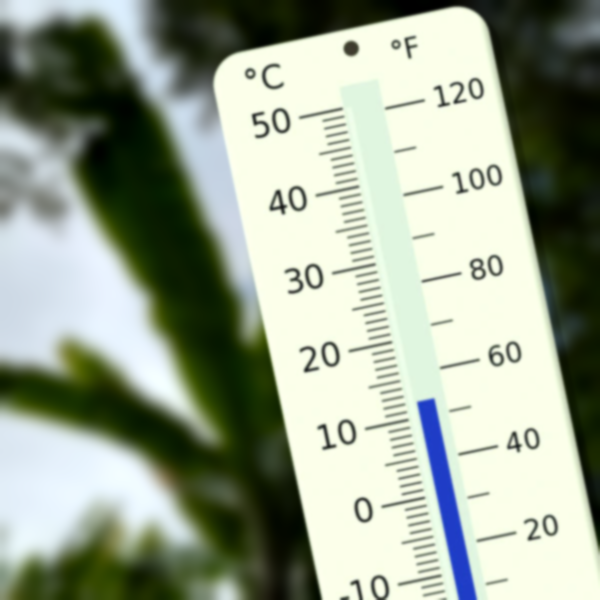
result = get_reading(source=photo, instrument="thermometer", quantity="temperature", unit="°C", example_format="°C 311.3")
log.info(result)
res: °C 12
